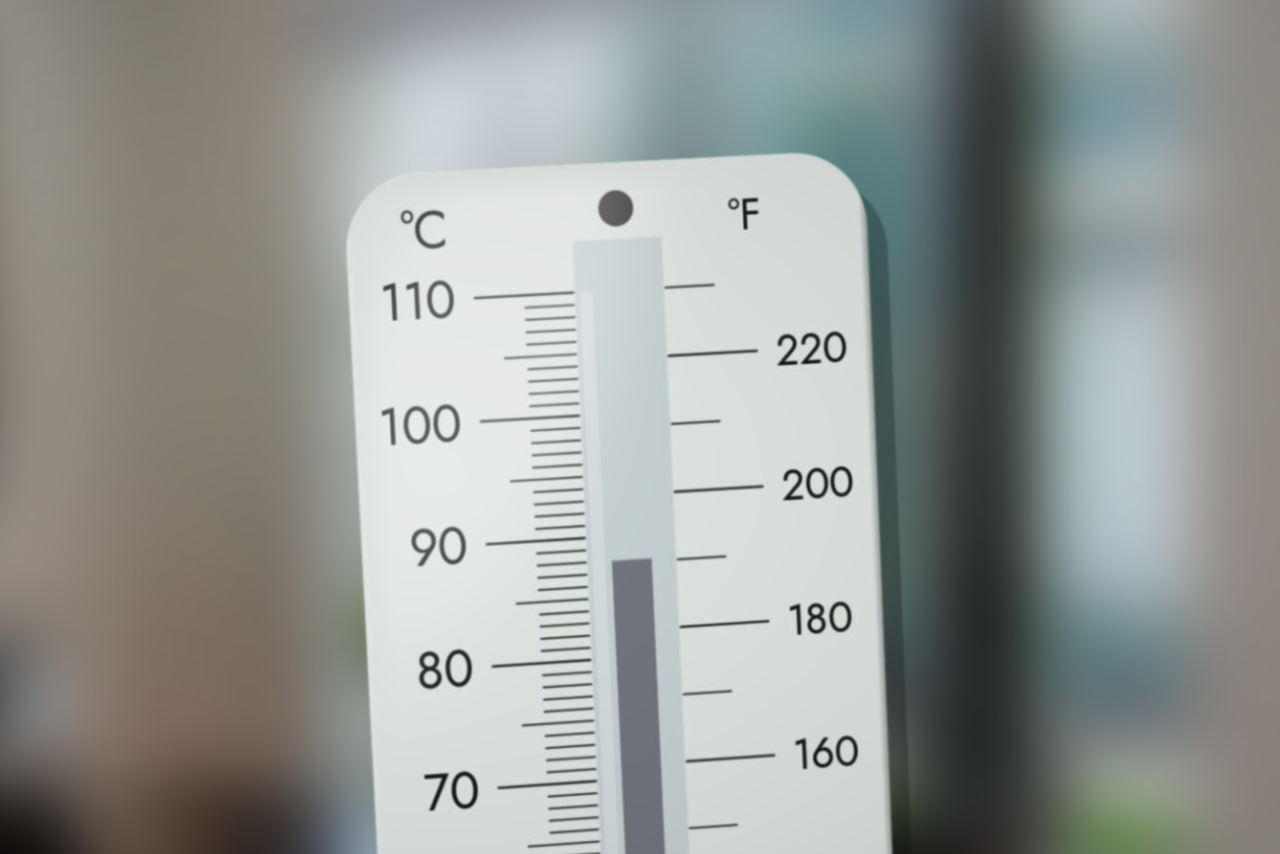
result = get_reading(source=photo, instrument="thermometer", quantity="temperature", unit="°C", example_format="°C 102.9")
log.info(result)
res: °C 88
